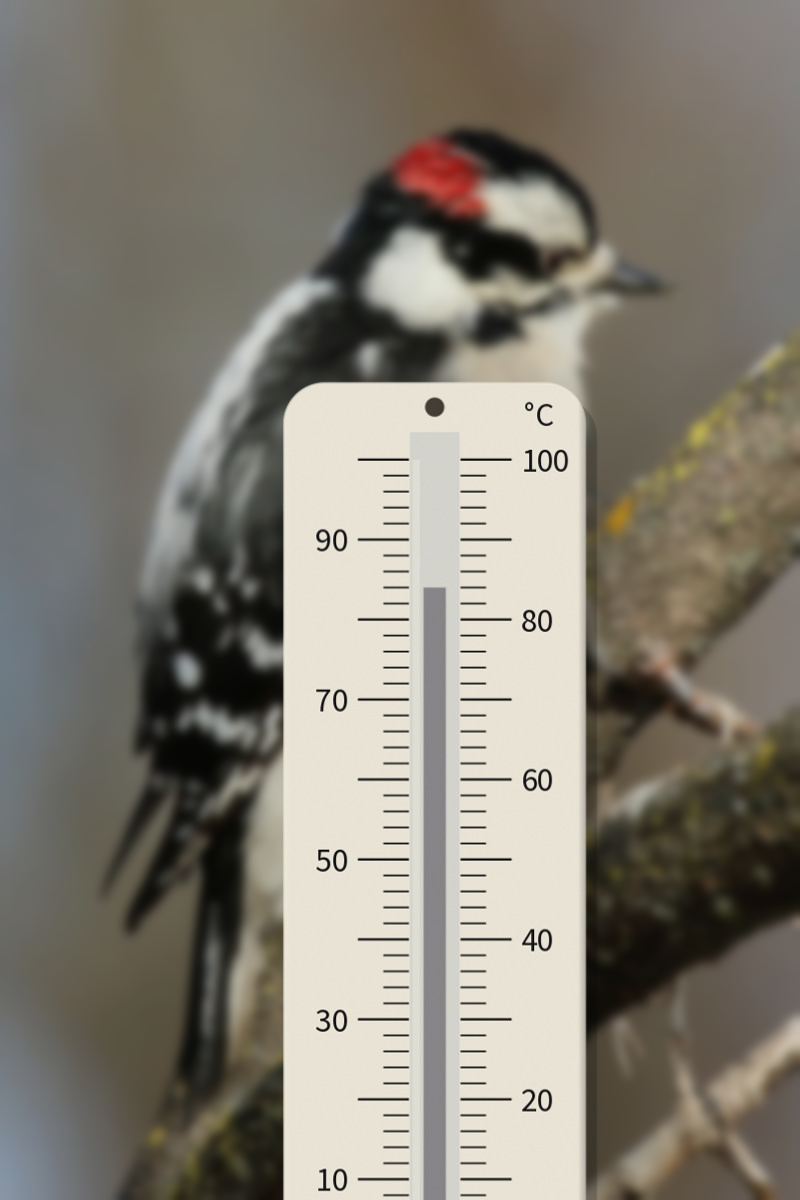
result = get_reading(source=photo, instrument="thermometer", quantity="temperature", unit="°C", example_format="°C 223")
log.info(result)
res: °C 84
